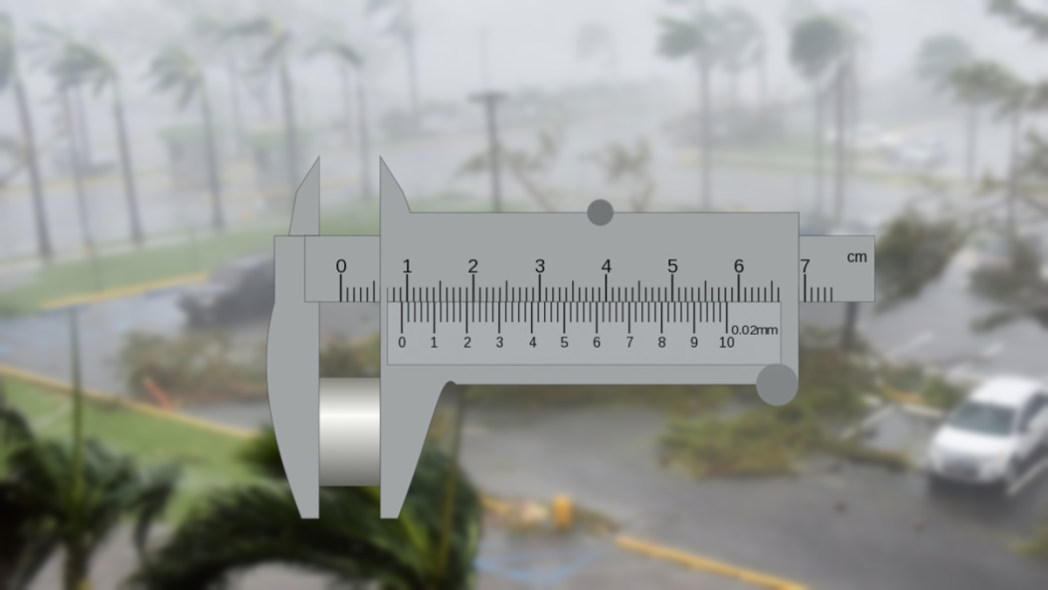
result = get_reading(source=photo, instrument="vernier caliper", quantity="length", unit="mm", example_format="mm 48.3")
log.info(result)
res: mm 9.2
